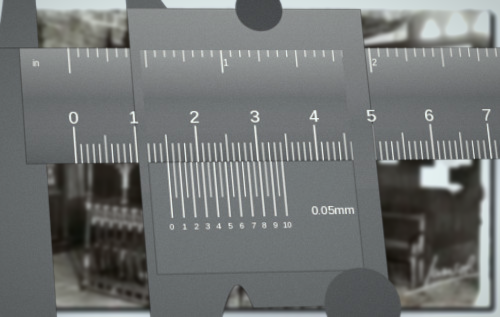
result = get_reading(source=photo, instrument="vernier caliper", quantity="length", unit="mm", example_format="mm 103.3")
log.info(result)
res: mm 15.0
